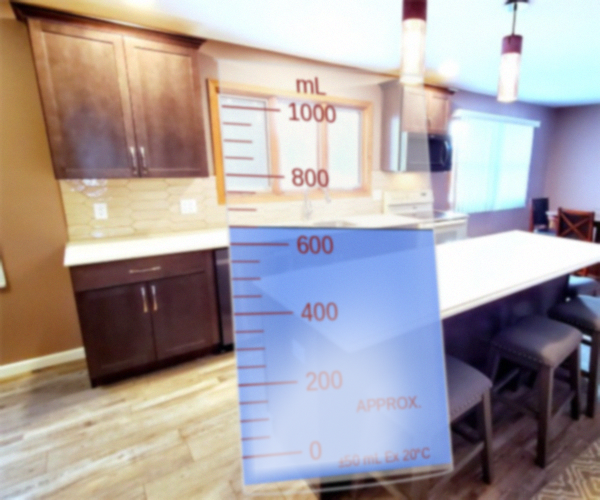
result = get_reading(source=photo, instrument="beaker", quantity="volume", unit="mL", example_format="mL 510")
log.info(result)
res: mL 650
